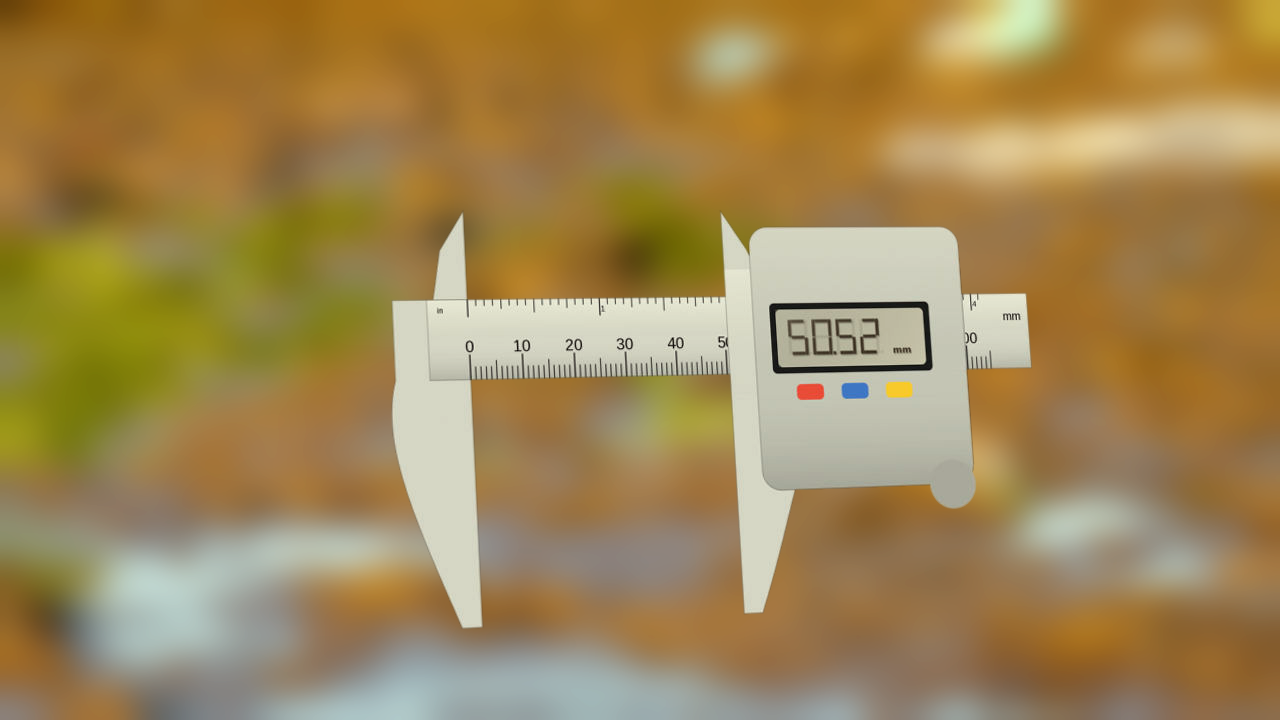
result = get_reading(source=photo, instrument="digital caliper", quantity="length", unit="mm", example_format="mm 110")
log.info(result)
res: mm 50.52
